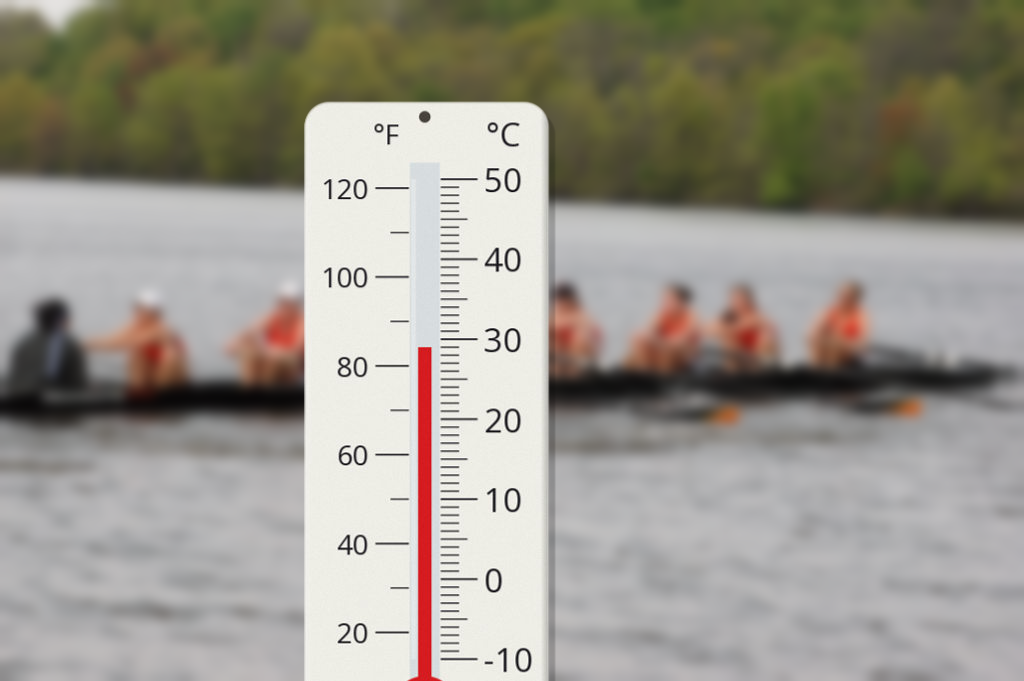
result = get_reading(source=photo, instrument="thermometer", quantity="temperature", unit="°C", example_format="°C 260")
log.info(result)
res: °C 29
